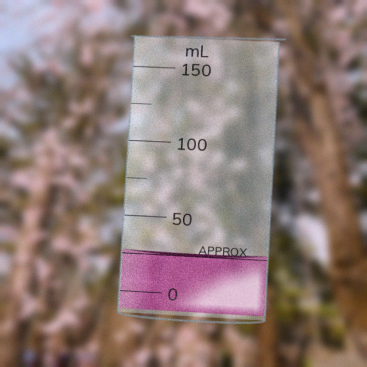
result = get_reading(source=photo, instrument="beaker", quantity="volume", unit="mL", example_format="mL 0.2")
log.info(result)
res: mL 25
